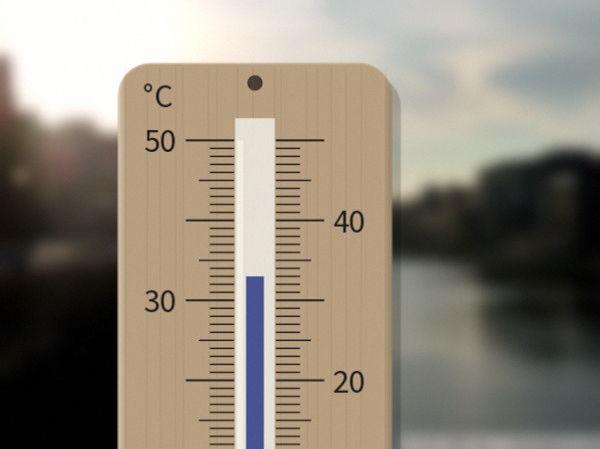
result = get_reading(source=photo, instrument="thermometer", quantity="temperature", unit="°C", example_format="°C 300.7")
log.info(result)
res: °C 33
